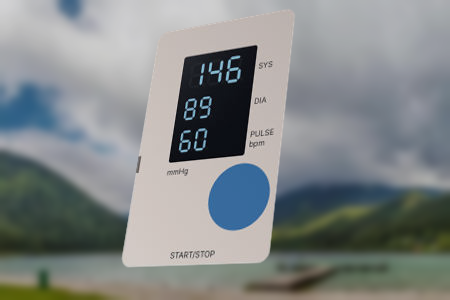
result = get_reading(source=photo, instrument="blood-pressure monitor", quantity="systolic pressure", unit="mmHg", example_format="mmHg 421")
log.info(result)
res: mmHg 146
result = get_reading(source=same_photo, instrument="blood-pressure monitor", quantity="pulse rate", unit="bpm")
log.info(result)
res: bpm 60
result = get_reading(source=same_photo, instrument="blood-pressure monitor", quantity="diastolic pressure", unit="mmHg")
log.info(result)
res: mmHg 89
